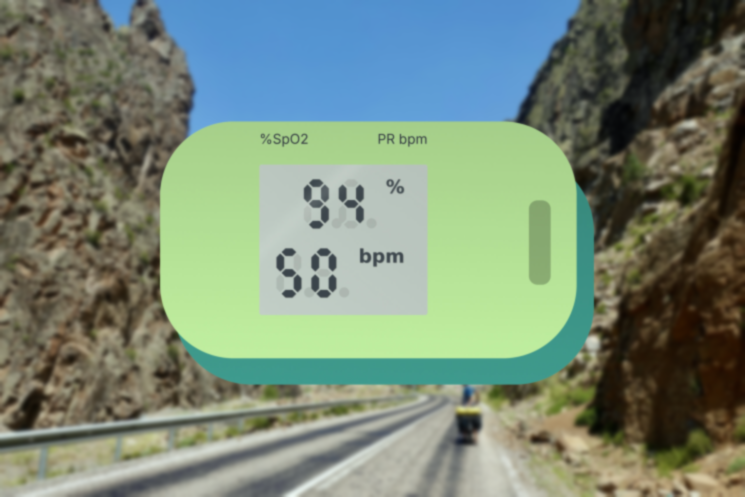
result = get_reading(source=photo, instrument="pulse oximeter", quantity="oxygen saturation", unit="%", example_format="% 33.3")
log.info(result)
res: % 94
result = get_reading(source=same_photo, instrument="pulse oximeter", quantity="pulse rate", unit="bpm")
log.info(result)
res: bpm 50
